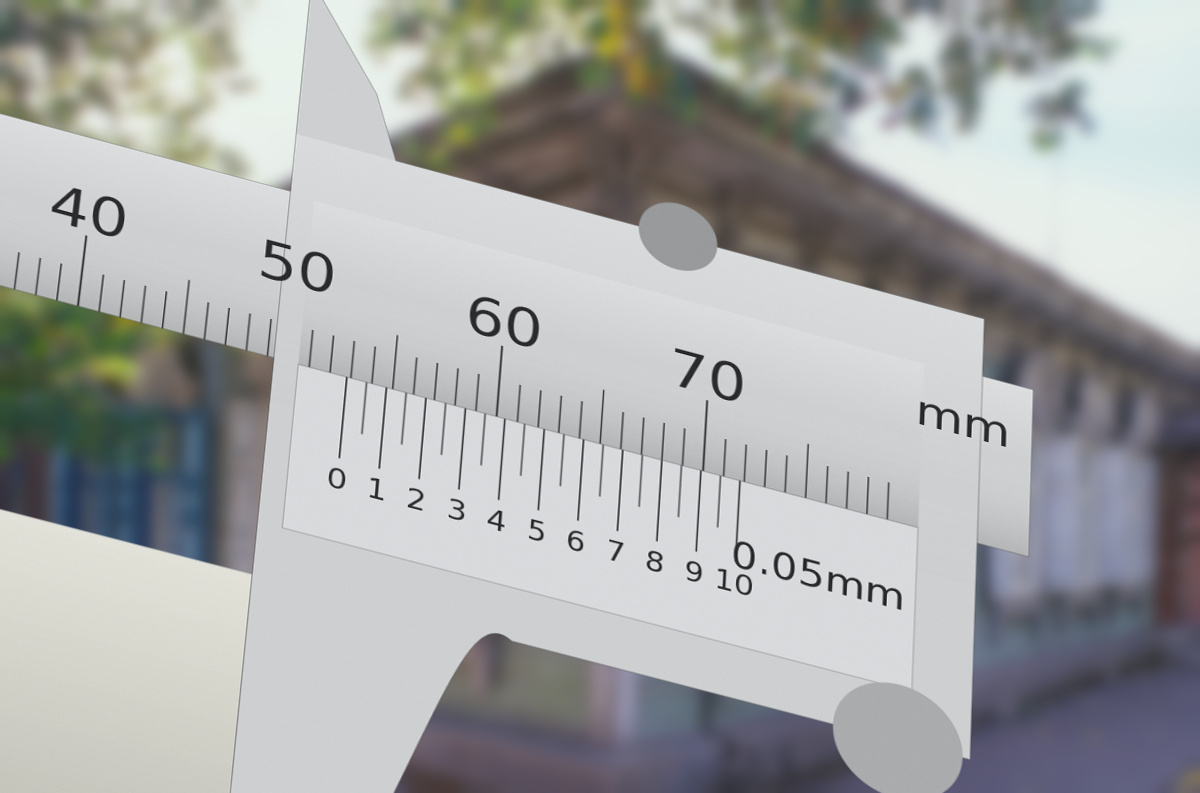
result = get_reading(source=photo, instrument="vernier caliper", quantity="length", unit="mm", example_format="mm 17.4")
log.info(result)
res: mm 52.8
